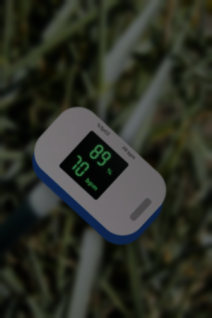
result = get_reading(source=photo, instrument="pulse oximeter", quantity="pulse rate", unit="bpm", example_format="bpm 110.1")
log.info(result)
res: bpm 70
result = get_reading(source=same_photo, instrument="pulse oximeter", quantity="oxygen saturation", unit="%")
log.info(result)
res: % 89
